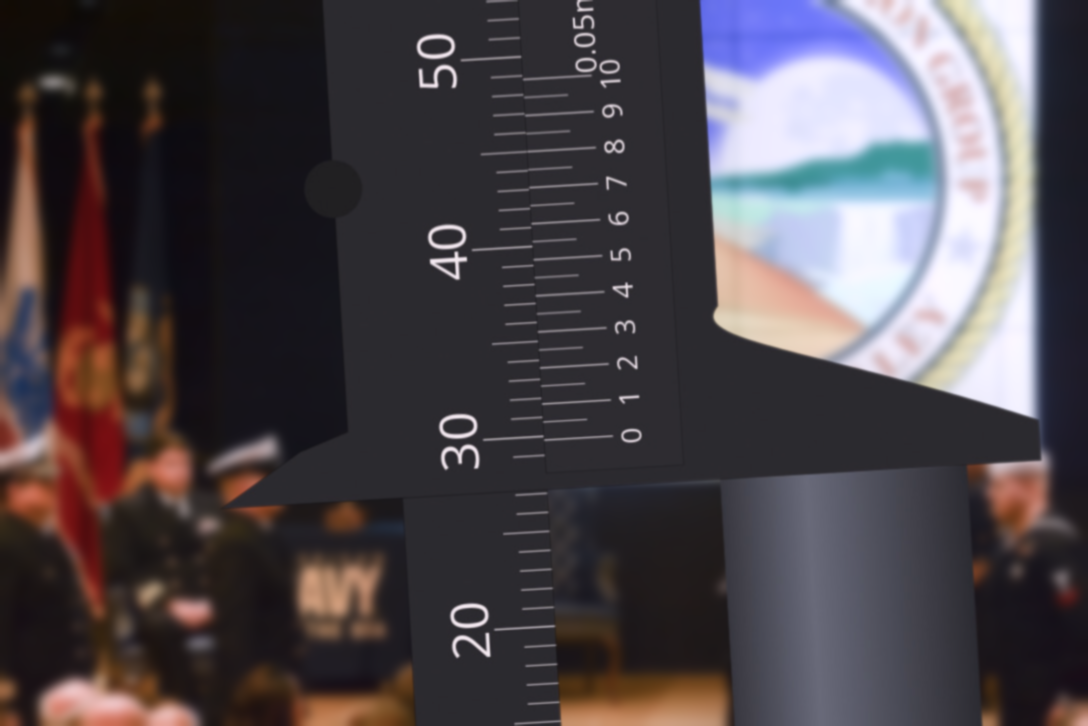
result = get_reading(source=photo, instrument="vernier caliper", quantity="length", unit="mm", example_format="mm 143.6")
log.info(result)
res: mm 29.8
